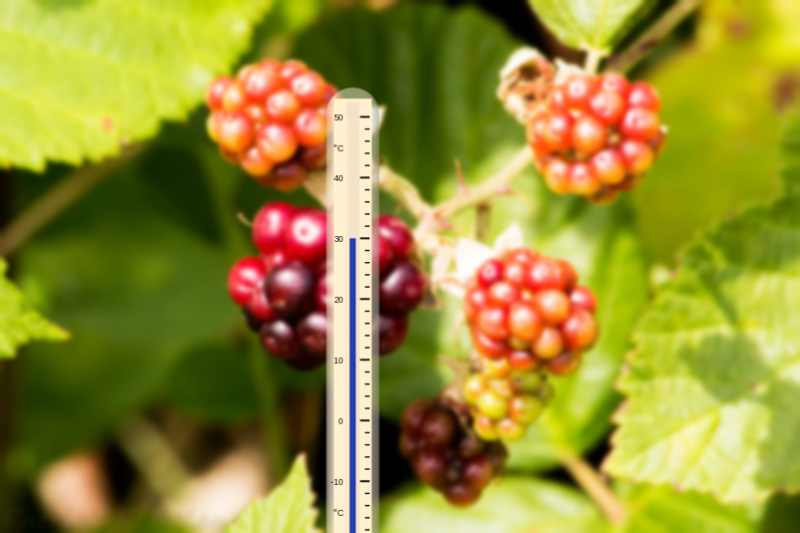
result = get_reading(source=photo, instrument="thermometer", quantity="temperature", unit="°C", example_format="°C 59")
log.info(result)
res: °C 30
